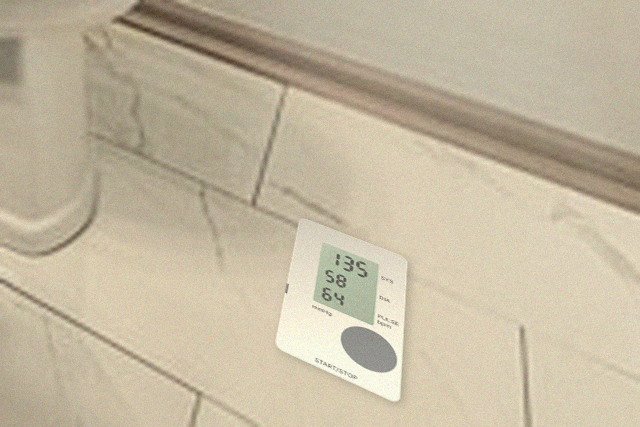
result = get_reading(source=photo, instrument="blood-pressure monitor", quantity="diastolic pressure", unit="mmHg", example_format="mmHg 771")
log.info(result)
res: mmHg 58
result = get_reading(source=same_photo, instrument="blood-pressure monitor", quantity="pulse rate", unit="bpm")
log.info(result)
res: bpm 64
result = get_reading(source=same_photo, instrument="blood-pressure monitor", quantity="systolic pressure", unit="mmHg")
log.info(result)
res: mmHg 135
